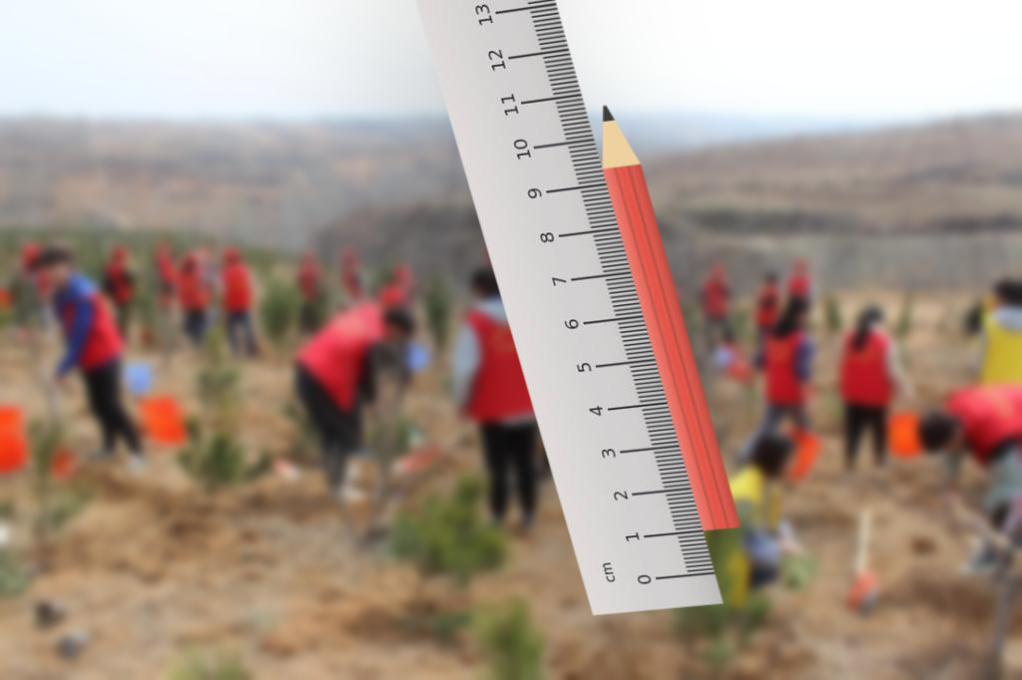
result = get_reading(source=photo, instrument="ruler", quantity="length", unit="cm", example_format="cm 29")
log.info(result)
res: cm 9.7
